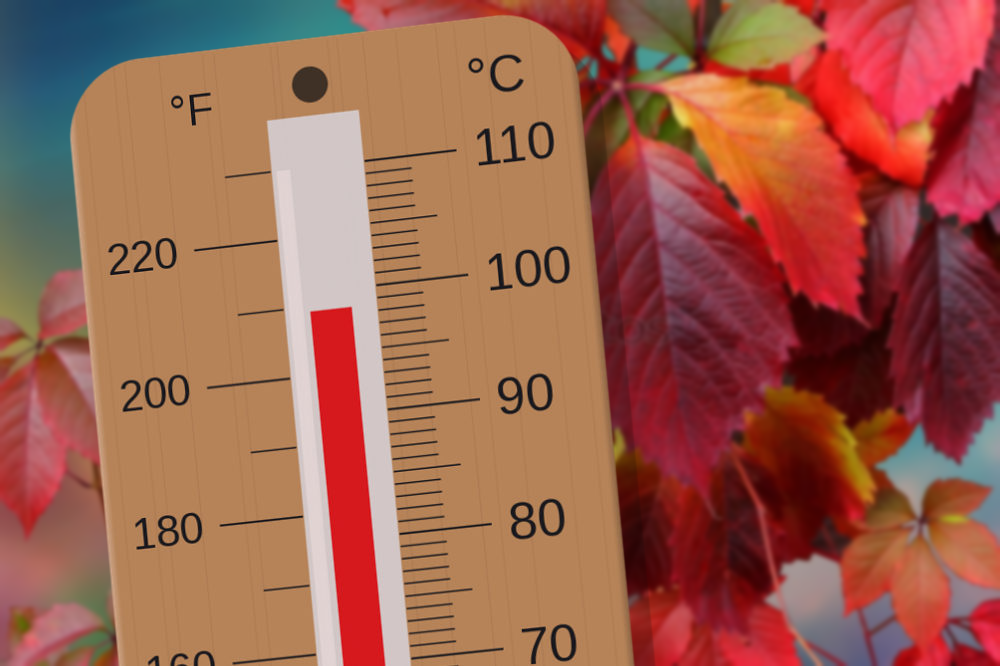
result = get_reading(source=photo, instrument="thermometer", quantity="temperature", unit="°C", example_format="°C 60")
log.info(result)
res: °C 98.5
